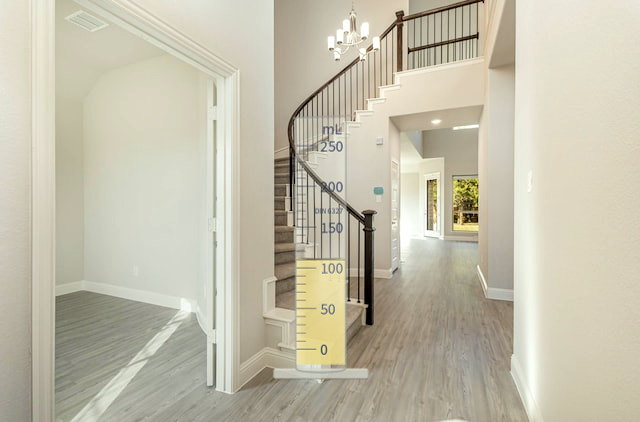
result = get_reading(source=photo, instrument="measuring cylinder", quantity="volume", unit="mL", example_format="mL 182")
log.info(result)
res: mL 110
